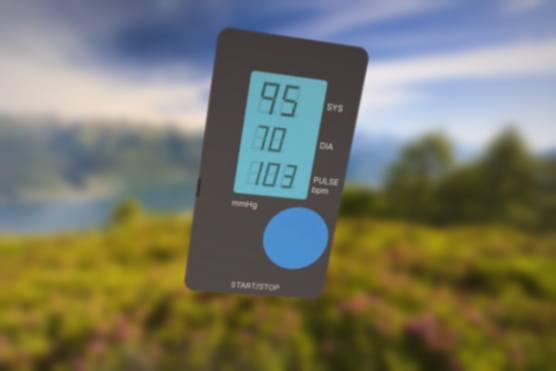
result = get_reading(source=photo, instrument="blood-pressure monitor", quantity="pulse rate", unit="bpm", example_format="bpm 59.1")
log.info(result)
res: bpm 103
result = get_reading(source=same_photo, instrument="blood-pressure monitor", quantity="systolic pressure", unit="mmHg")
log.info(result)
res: mmHg 95
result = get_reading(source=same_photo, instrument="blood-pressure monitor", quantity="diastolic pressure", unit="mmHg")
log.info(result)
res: mmHg 70
